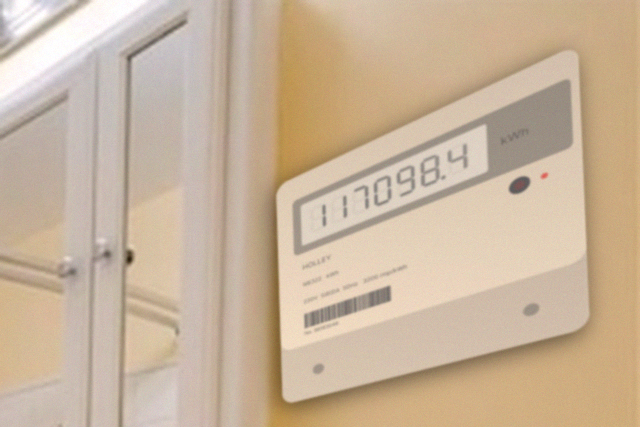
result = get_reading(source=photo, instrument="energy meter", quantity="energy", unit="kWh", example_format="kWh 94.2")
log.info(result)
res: kWh 117098.4
